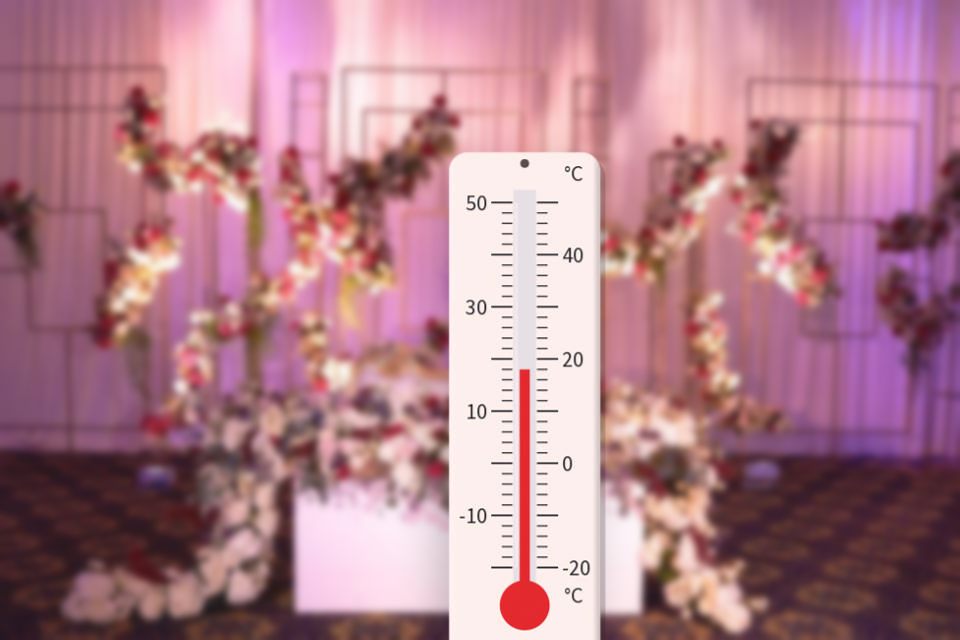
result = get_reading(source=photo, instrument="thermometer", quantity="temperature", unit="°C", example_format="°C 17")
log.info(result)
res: °C 18
